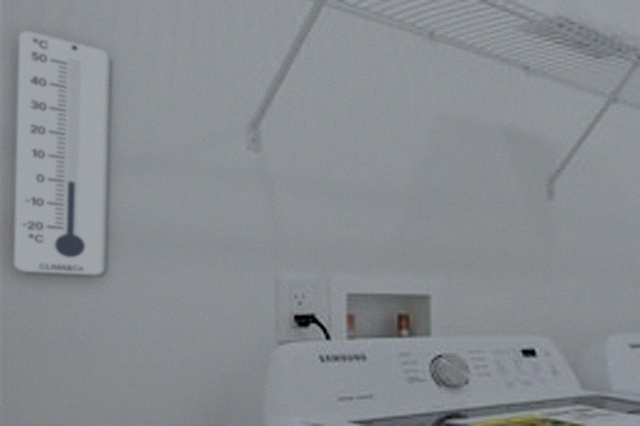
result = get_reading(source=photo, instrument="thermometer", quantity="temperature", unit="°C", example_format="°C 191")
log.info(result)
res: °C 0
